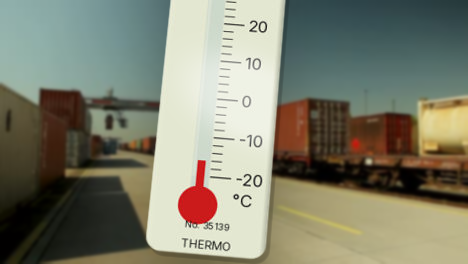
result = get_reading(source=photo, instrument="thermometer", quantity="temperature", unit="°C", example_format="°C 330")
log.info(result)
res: °C -16
